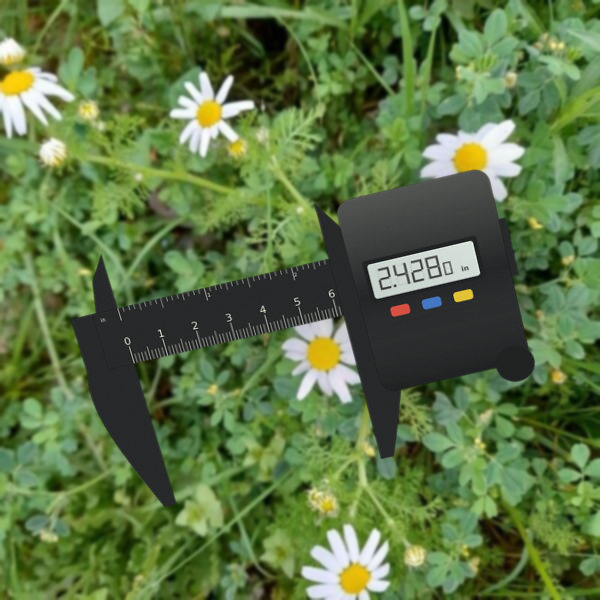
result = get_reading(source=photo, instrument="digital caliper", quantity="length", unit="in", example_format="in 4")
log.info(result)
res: in 2.4280
